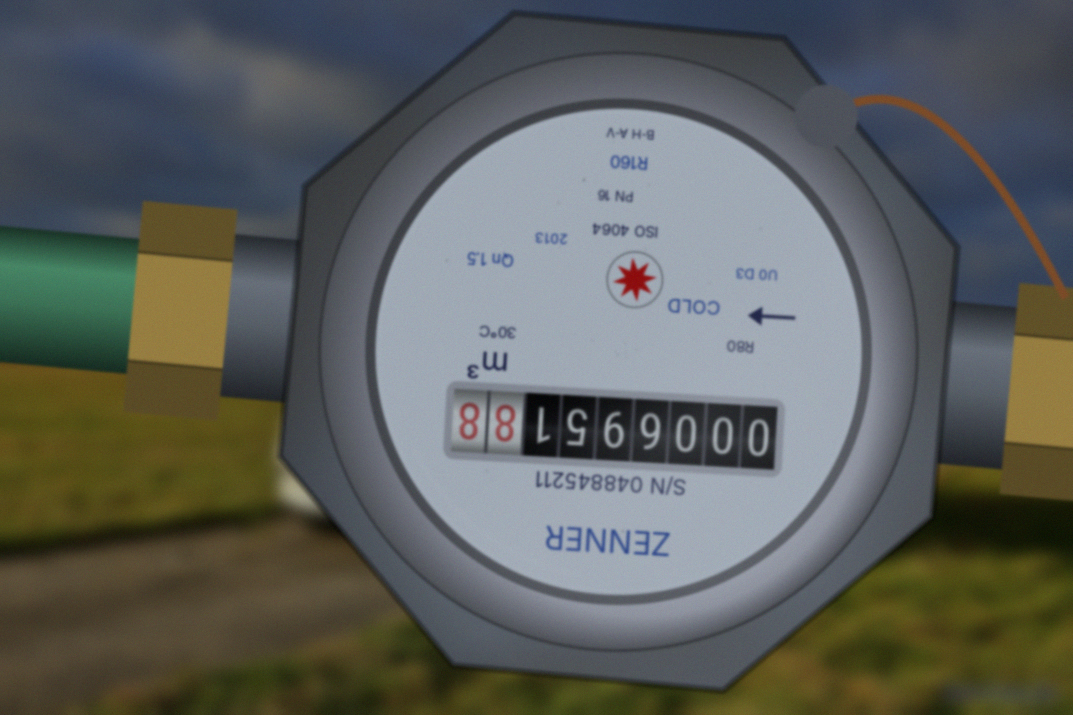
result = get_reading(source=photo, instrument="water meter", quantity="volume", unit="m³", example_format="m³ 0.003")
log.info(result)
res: m³ 6951.88
